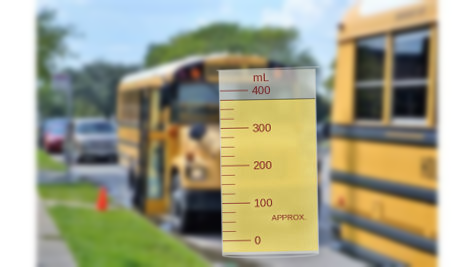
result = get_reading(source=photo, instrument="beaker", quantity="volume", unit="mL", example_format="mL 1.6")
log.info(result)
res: mL 375
